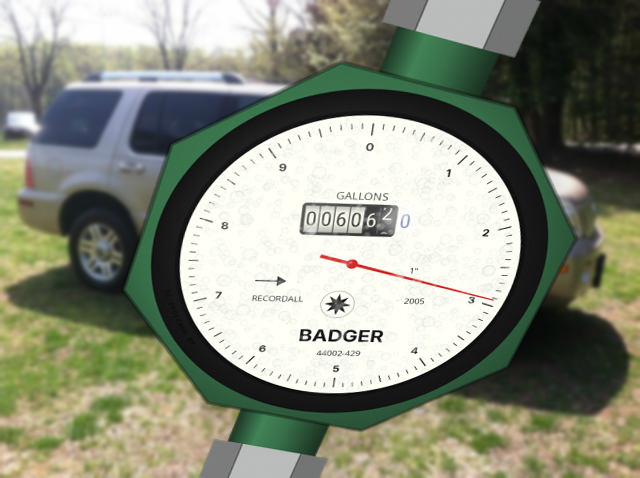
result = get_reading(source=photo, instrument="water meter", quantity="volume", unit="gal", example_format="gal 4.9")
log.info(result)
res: gal 60622.9
